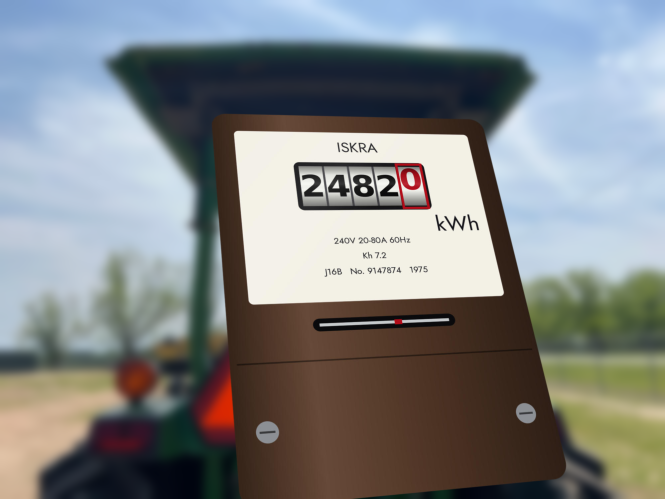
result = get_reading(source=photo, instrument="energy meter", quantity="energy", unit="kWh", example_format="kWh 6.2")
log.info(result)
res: kWh 2482.0
